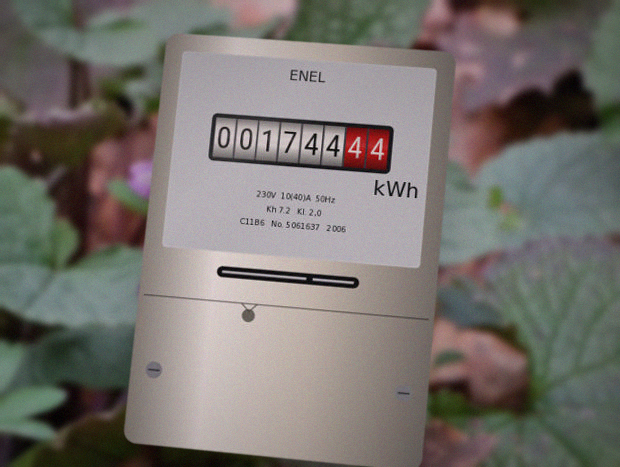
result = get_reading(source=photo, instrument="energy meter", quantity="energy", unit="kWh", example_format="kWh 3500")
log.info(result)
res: kWh 1744.44
